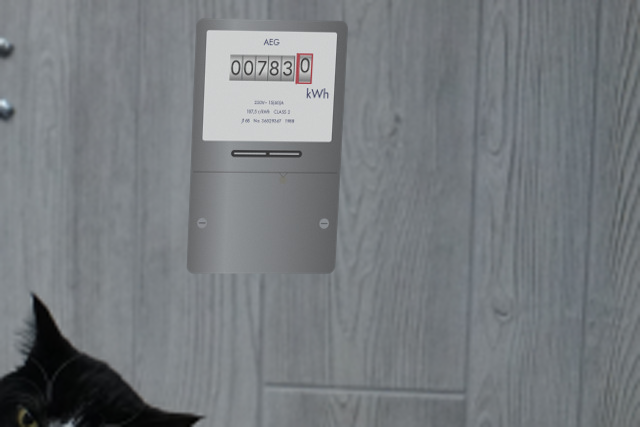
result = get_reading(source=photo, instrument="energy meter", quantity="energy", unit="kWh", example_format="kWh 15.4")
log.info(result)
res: kWh 783.0
